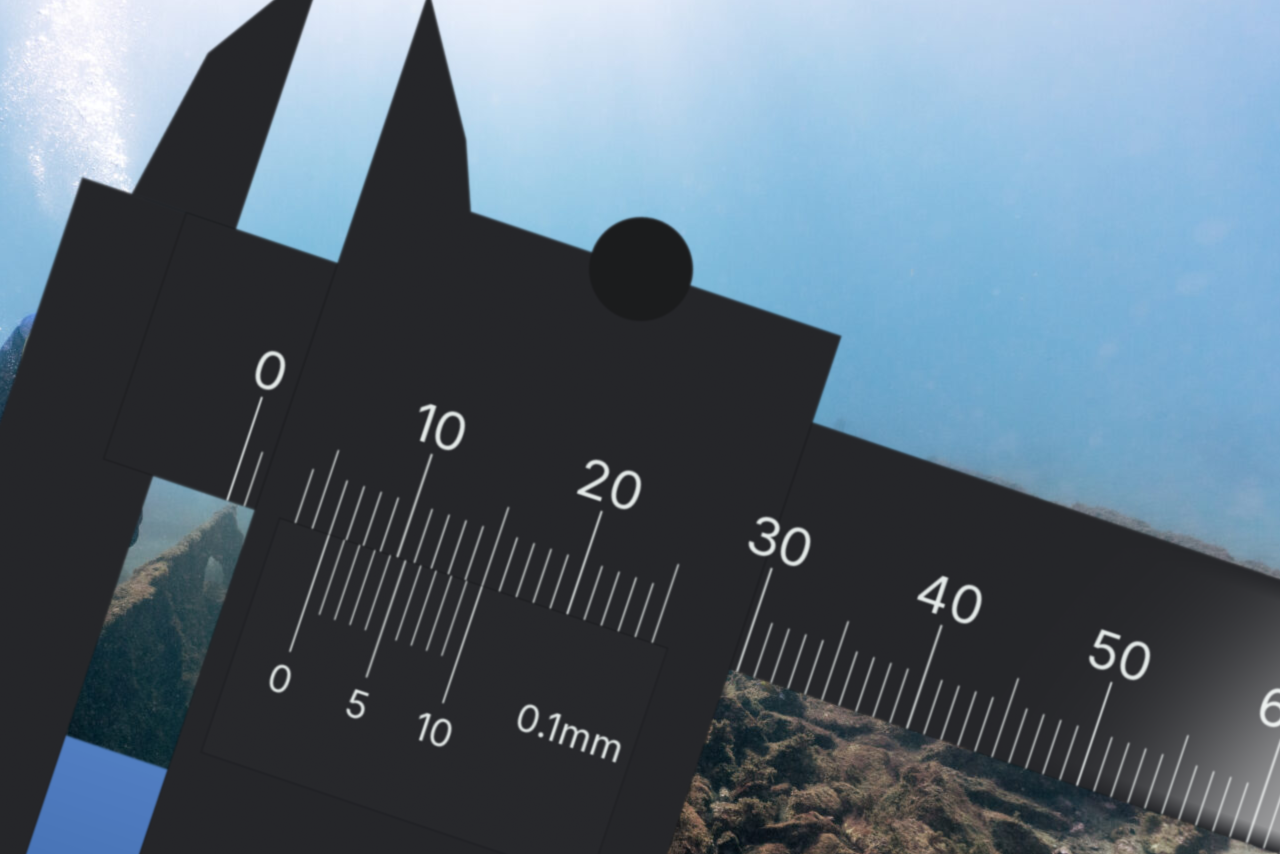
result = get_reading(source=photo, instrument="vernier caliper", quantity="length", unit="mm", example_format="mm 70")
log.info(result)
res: mm 6.0
